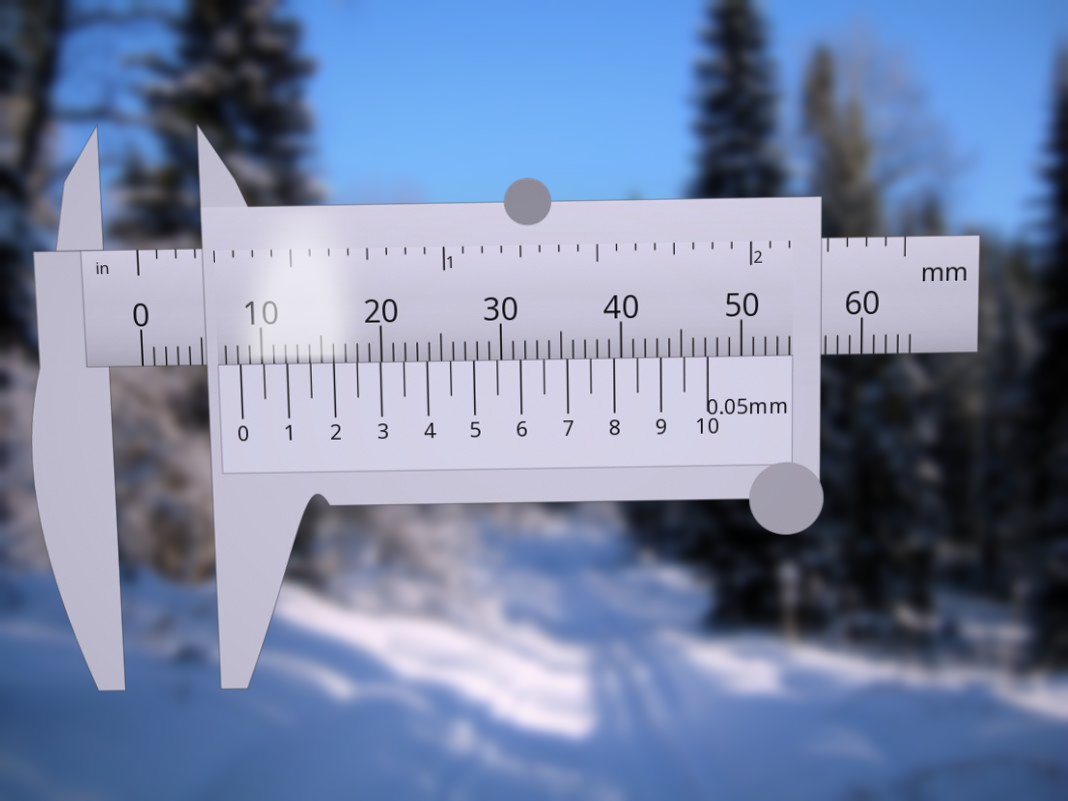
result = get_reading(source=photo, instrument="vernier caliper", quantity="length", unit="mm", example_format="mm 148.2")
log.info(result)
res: mm 8.2
